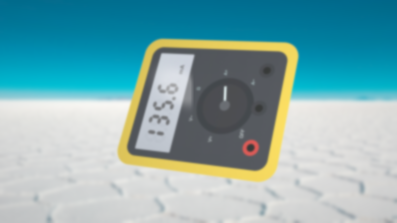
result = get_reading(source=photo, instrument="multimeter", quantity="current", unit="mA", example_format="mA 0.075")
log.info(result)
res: mA 135.6
